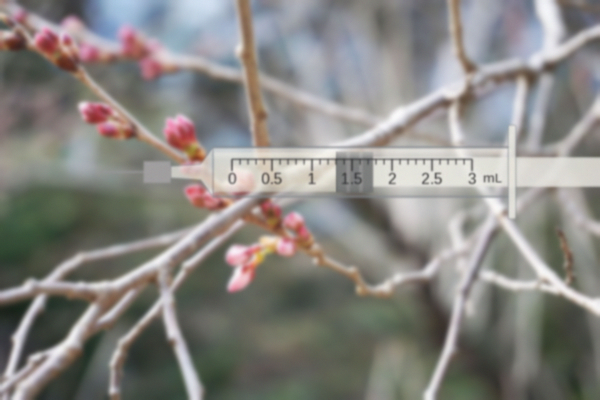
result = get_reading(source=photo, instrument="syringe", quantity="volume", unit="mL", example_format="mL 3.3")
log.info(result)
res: mL 1.3
